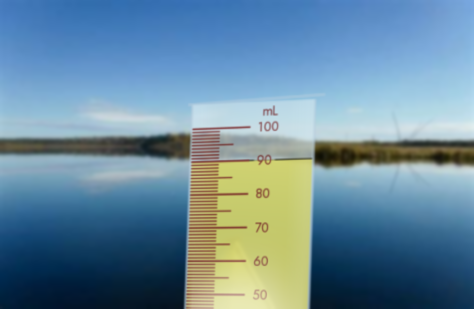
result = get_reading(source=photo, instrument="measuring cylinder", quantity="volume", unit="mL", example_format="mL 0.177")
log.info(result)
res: mL 90
